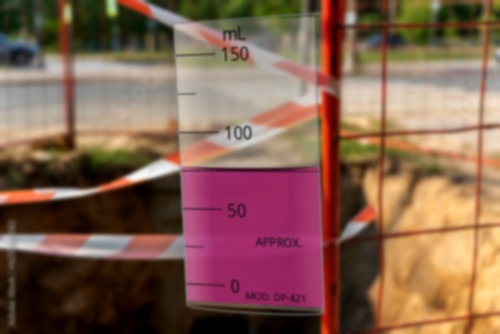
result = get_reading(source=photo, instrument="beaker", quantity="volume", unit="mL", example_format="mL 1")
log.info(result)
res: mL 75
